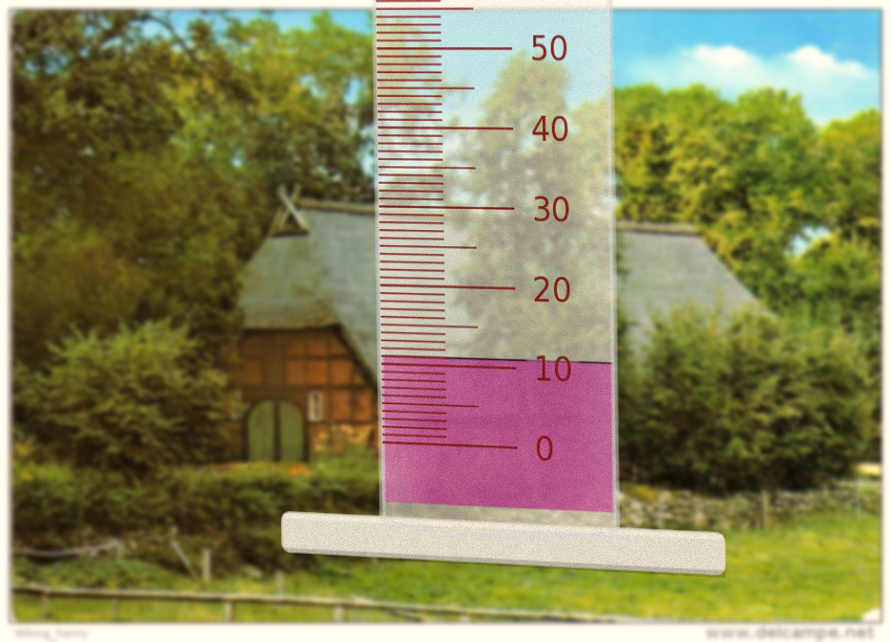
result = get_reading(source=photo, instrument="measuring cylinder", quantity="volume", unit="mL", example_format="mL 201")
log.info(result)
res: mL 11
